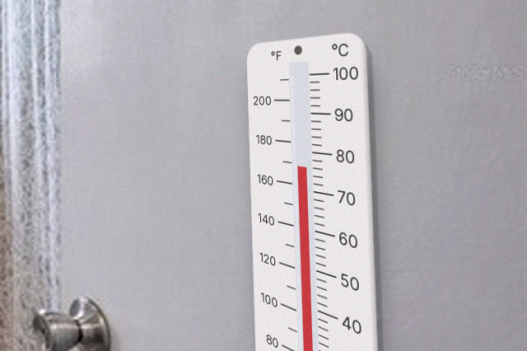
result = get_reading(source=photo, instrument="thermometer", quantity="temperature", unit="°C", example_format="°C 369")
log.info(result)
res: °C 76
